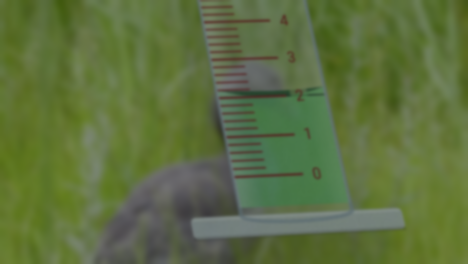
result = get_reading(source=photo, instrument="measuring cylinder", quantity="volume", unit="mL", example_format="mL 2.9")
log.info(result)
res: mL 2
